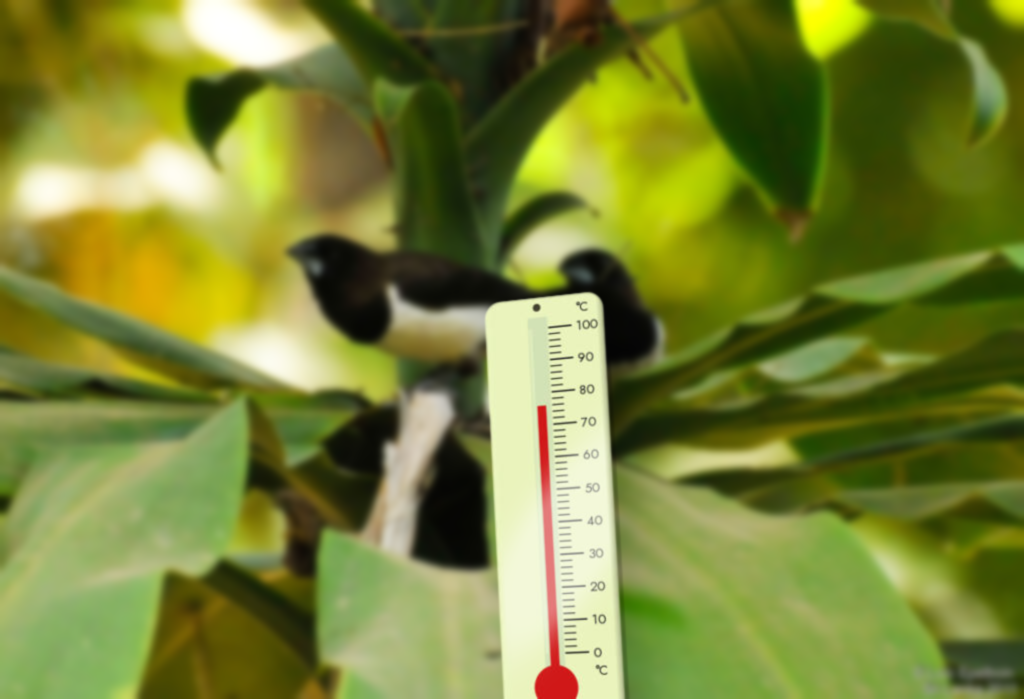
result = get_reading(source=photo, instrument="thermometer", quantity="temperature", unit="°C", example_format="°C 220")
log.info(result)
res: °C 76
